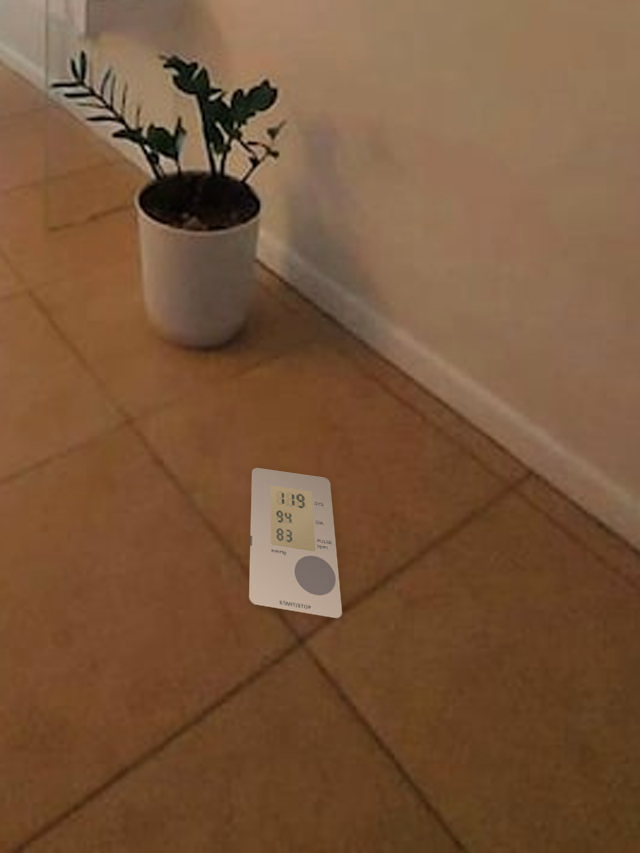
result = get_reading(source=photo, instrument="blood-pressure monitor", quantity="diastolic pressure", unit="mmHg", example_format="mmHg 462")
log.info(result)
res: mmHg 94
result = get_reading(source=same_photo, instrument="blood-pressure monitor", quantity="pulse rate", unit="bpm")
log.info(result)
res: bpm 83
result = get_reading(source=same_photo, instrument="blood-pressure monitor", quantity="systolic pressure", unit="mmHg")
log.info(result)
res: mmHg 119
